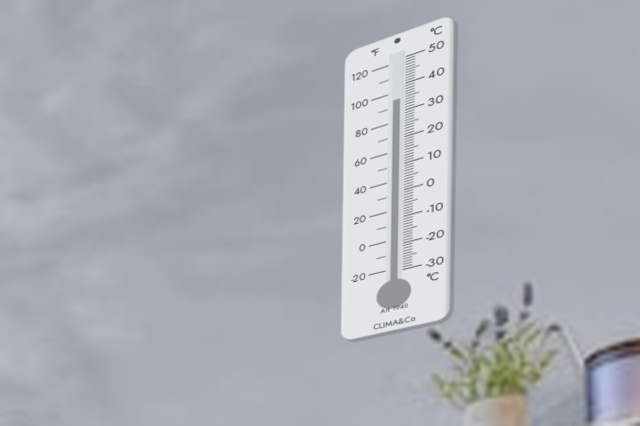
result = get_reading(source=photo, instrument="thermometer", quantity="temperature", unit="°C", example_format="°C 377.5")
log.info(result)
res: °C 35
